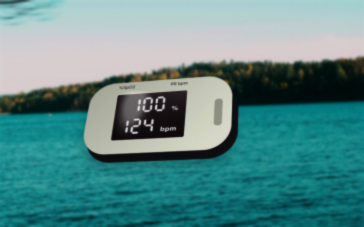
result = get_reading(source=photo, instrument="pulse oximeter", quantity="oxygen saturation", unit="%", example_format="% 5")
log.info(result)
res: % 100
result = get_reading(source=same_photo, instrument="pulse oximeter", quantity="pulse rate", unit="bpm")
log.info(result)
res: bpm 124
